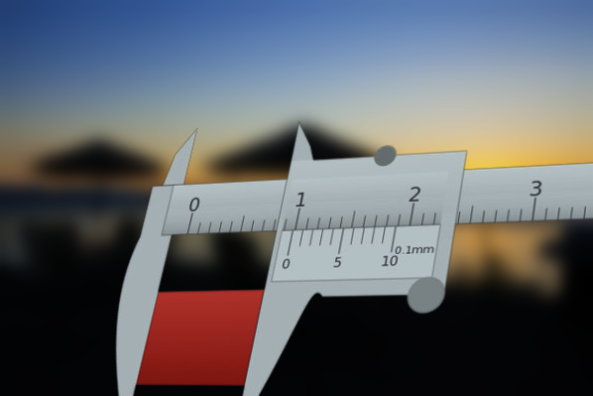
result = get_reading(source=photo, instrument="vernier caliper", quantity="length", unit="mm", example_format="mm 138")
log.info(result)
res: mm 9.8
